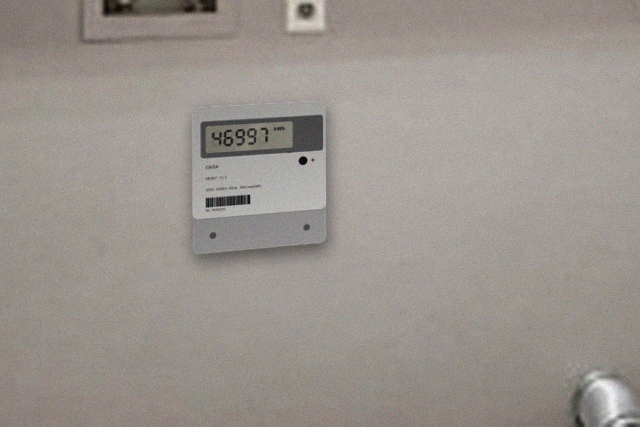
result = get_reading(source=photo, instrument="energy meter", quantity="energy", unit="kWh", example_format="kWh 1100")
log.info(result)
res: kWh 46997
